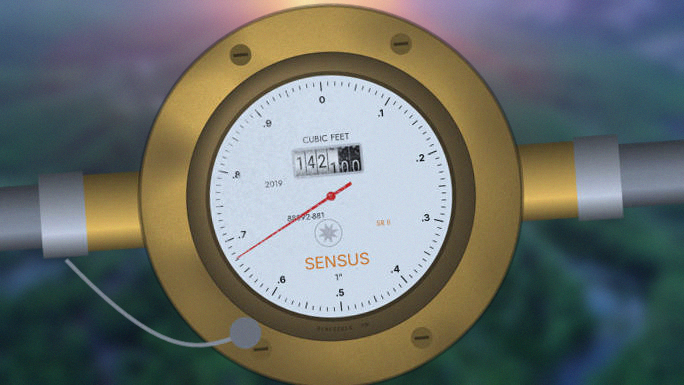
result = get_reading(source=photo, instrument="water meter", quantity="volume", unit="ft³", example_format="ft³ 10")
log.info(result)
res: ft³ 142099.67
